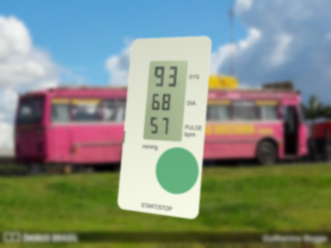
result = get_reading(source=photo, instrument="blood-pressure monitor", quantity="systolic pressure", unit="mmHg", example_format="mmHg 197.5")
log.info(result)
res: mmHg 93
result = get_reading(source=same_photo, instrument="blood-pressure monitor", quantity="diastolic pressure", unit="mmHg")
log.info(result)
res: mmHg 68
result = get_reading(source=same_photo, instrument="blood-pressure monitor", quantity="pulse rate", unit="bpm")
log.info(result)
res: bpm 57
